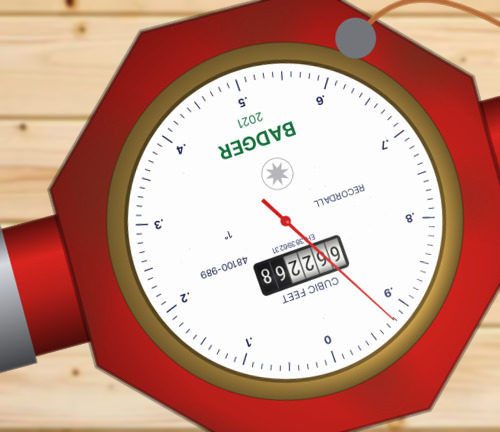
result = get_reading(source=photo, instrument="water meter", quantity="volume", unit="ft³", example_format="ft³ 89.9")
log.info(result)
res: ft³ 662267.92
